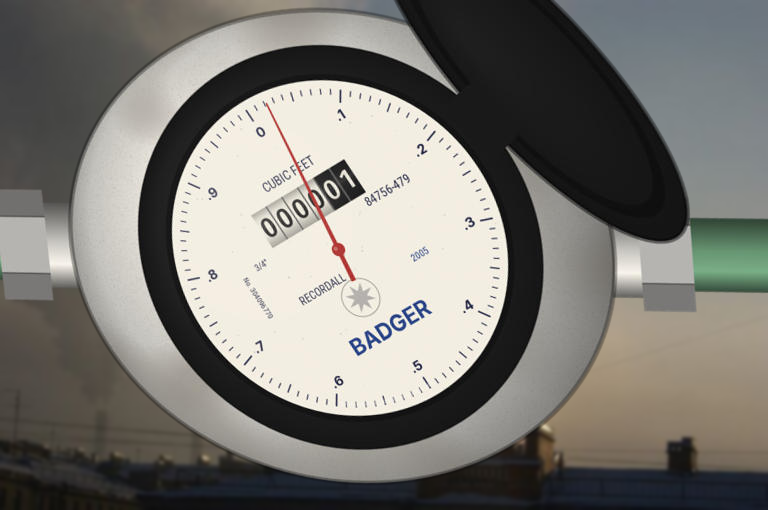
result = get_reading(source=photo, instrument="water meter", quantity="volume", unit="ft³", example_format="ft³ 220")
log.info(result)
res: ft³ 1.02
